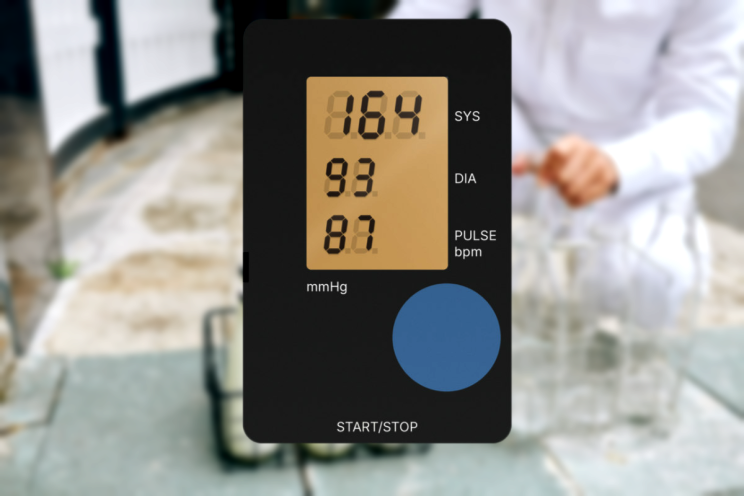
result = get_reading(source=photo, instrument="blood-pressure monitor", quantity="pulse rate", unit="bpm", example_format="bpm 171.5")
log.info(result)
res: bpm 87
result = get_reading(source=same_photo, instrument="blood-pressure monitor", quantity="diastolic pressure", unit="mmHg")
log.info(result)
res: mmHg 93
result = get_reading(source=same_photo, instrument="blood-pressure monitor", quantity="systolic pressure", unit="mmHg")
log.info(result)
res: mmHg 164
